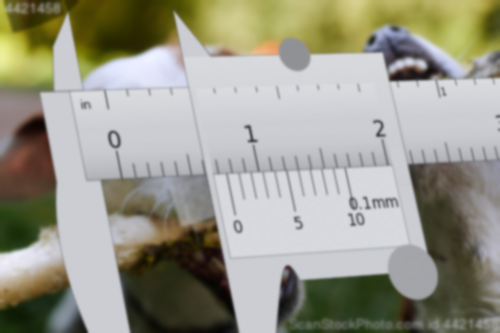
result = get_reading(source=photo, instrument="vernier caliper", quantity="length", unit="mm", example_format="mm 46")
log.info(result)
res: mm 7.6
